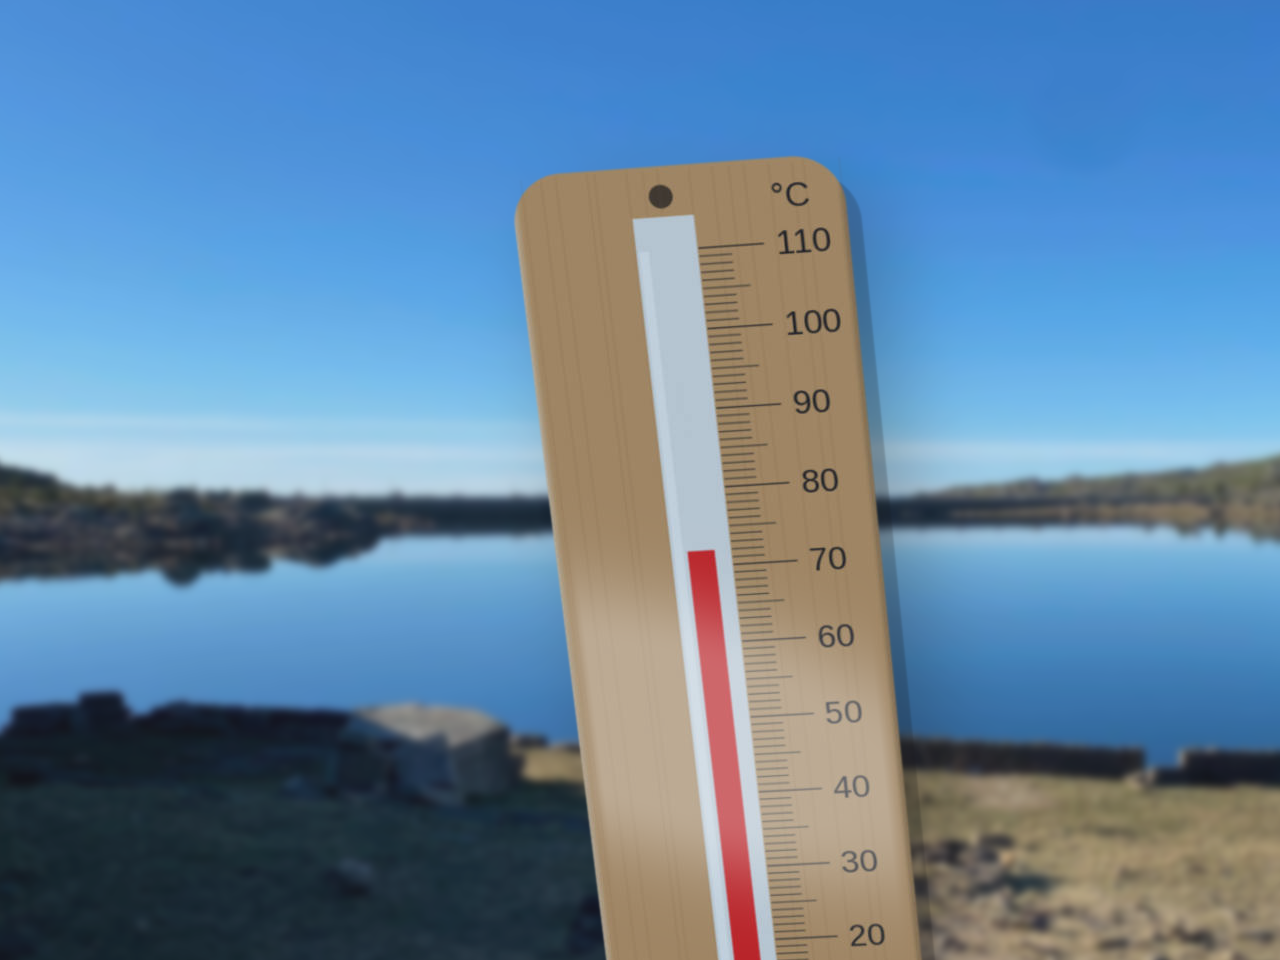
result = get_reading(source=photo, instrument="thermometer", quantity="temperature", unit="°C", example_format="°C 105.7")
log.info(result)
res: °C 72
